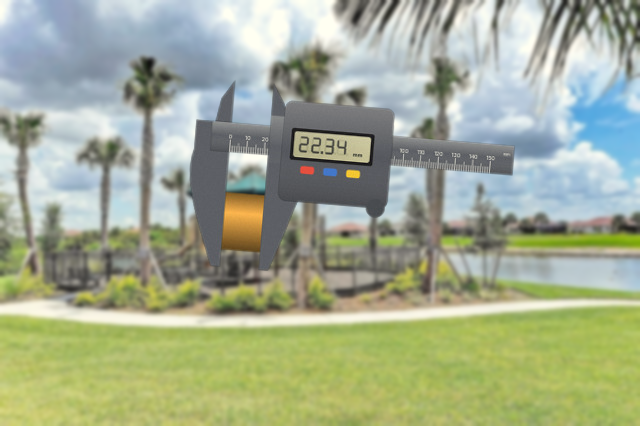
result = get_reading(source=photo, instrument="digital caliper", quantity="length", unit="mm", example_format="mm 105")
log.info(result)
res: mm 22.34
